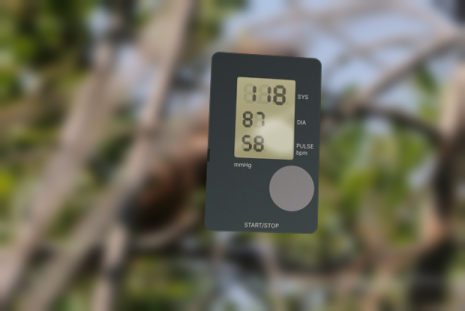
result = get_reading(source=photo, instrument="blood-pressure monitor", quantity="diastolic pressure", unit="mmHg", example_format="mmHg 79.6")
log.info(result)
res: mmHg 87
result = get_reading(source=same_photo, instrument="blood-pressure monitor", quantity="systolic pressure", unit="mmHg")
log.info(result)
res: mmHg 118
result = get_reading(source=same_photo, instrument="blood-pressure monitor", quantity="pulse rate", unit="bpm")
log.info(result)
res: bpm 58
